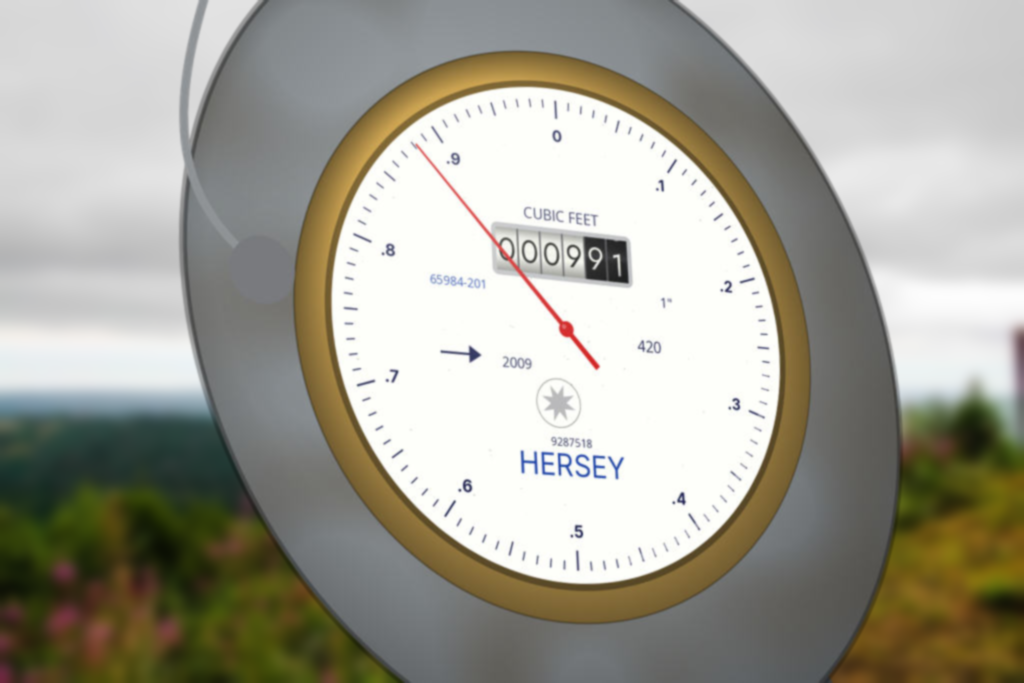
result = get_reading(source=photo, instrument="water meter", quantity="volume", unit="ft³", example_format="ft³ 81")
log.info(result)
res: ft³ 990.88
